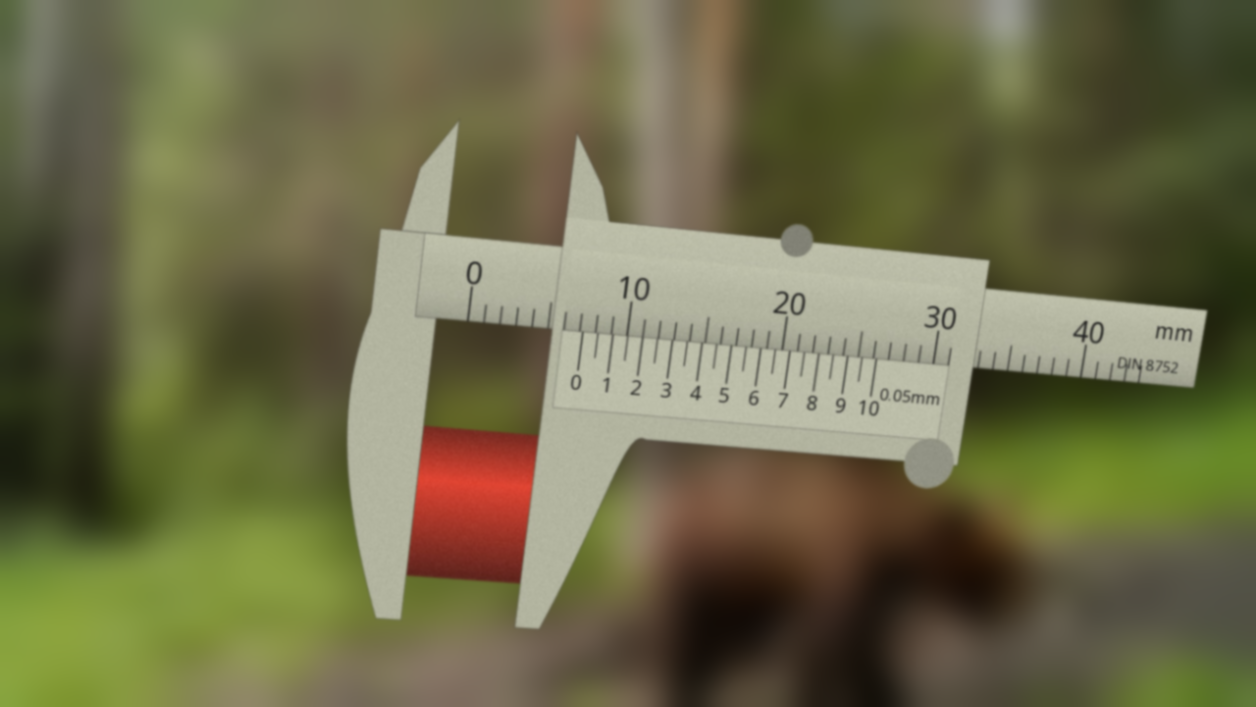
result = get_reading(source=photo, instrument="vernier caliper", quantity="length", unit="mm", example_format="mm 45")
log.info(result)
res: mm 7.2
